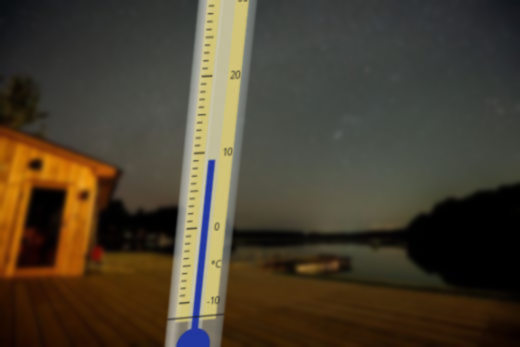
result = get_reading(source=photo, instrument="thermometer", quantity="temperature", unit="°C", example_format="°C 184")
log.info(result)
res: °C 9
